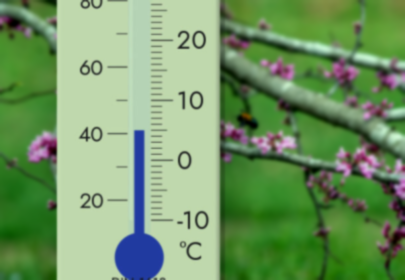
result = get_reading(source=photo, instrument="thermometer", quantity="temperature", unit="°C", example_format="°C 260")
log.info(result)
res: °C 5
